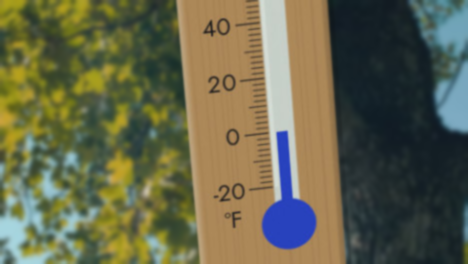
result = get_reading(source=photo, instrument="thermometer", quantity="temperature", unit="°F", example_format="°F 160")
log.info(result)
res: °F 0
